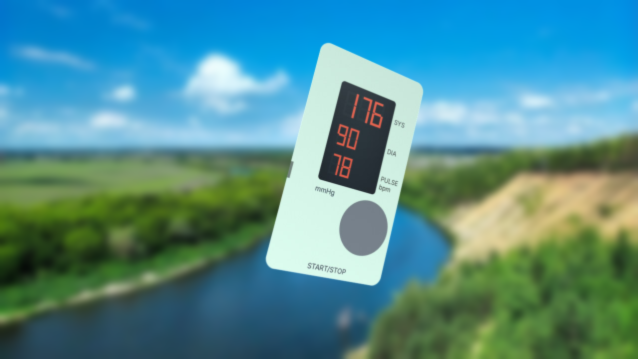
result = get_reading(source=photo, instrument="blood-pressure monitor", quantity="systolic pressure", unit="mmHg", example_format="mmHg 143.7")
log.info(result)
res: mmHg 176
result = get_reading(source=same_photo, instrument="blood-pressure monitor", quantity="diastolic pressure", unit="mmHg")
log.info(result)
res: mmHg 90
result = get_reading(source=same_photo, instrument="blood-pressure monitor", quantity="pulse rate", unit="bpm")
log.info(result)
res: bpm 78
